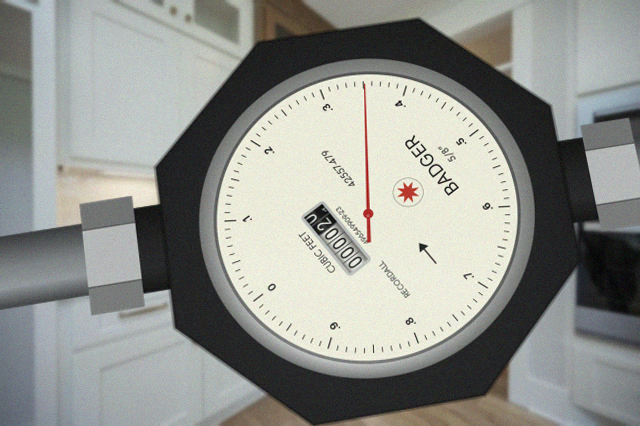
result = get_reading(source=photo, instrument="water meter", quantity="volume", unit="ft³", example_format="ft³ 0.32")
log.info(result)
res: ft³ 20.35
